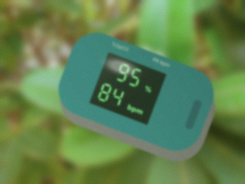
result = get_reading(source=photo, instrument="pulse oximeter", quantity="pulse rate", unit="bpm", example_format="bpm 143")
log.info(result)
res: bpm 84
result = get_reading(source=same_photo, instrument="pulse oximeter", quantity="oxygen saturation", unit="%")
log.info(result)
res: % 95
